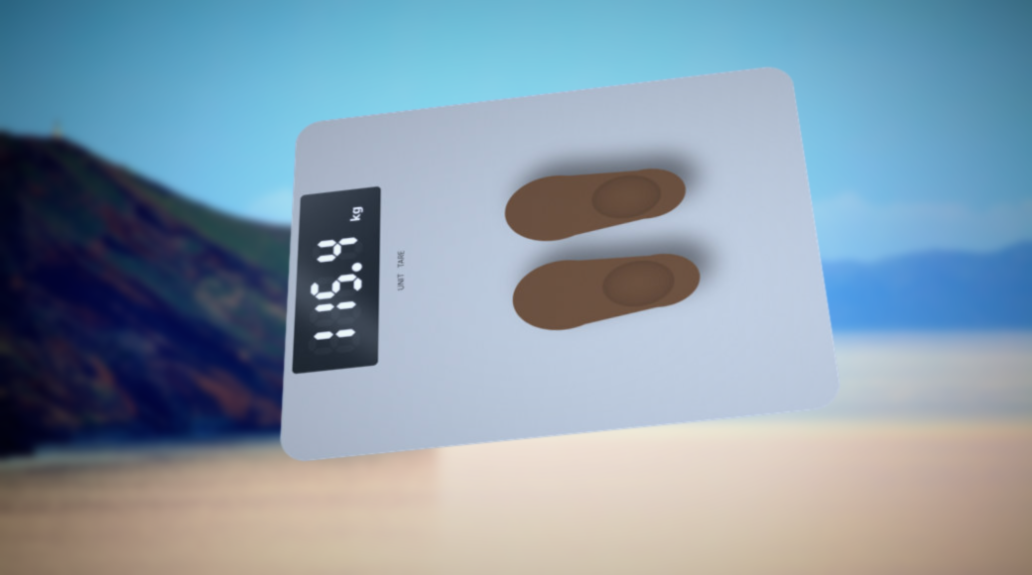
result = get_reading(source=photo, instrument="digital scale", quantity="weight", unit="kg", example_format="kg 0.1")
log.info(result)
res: kg 115.4
